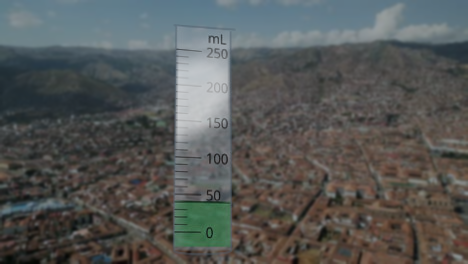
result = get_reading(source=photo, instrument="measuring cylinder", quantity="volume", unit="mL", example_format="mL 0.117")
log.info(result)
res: mL 40
